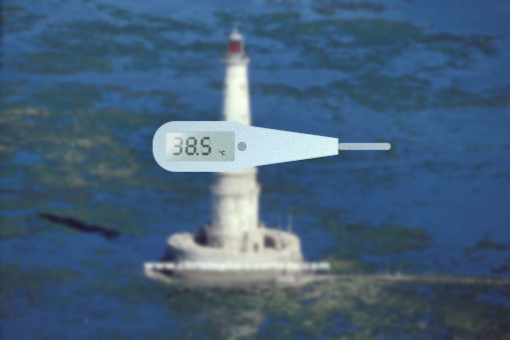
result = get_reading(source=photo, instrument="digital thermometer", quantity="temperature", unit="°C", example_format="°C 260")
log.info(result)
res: °C 38.5
